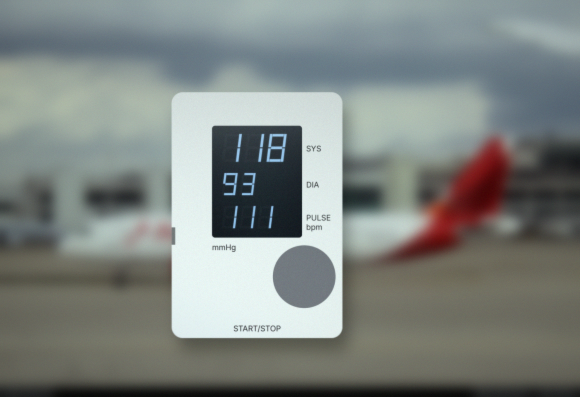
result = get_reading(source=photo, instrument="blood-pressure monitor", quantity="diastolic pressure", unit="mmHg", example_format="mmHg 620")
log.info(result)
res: mmHg 93
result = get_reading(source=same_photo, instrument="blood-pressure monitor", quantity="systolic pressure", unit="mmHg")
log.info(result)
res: mmHg 118
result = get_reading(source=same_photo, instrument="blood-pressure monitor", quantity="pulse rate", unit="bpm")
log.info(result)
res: bpm 111
